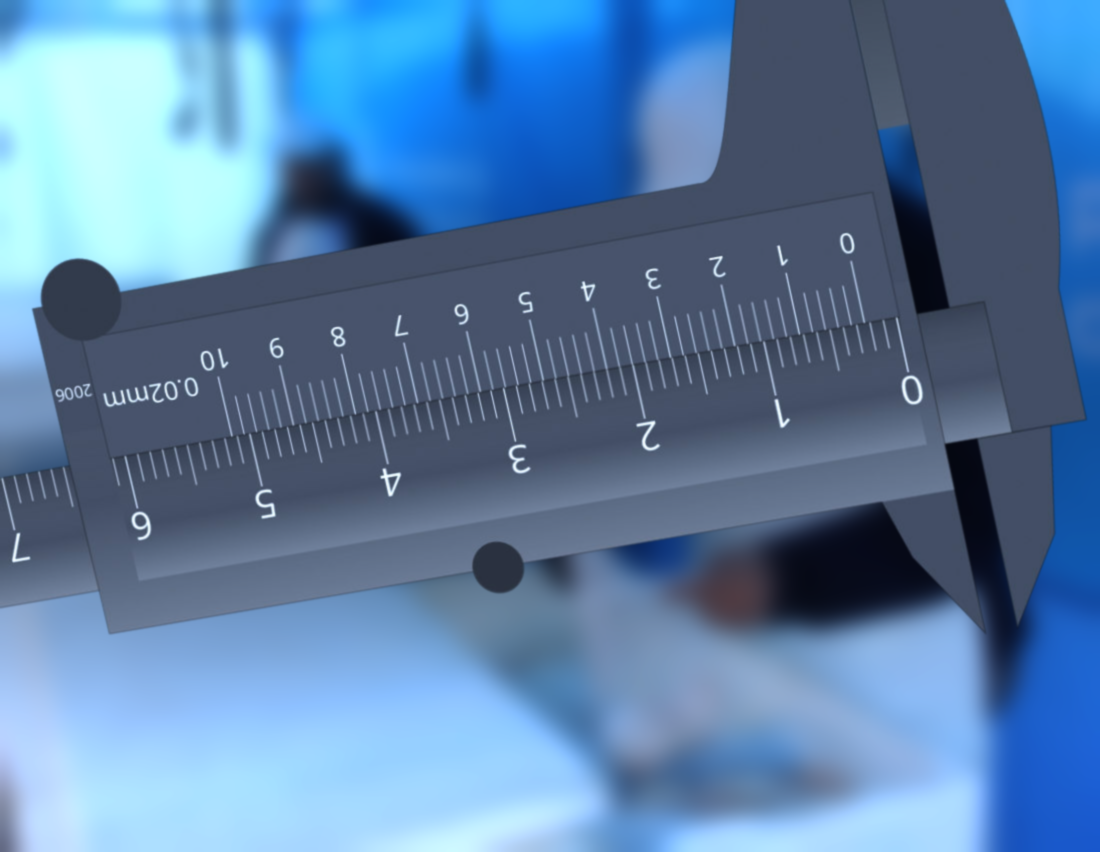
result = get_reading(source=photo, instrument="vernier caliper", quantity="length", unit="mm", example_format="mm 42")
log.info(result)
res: mm 2.4
